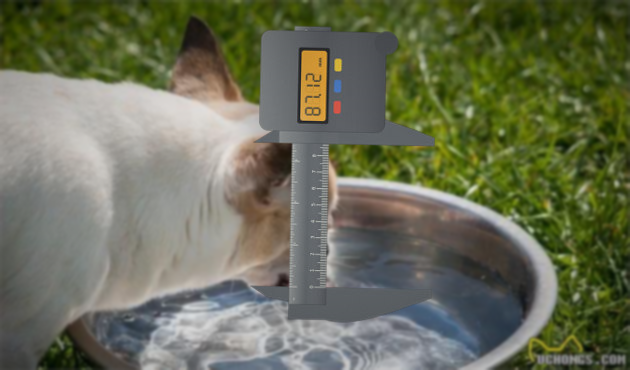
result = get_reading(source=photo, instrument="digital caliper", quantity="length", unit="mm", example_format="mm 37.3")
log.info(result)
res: mm 87.12
